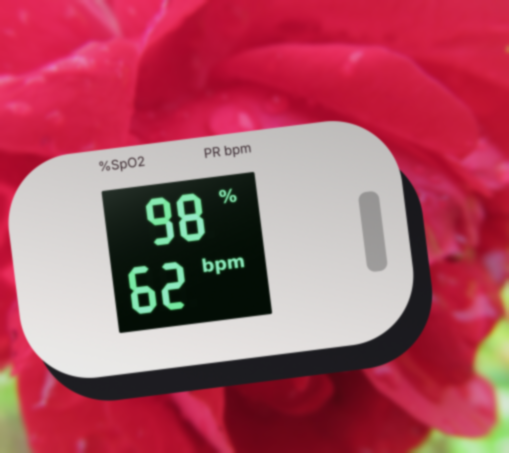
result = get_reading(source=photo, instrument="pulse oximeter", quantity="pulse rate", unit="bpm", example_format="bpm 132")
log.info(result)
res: bpm 62
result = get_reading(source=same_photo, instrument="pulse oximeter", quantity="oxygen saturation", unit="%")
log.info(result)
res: % 98
